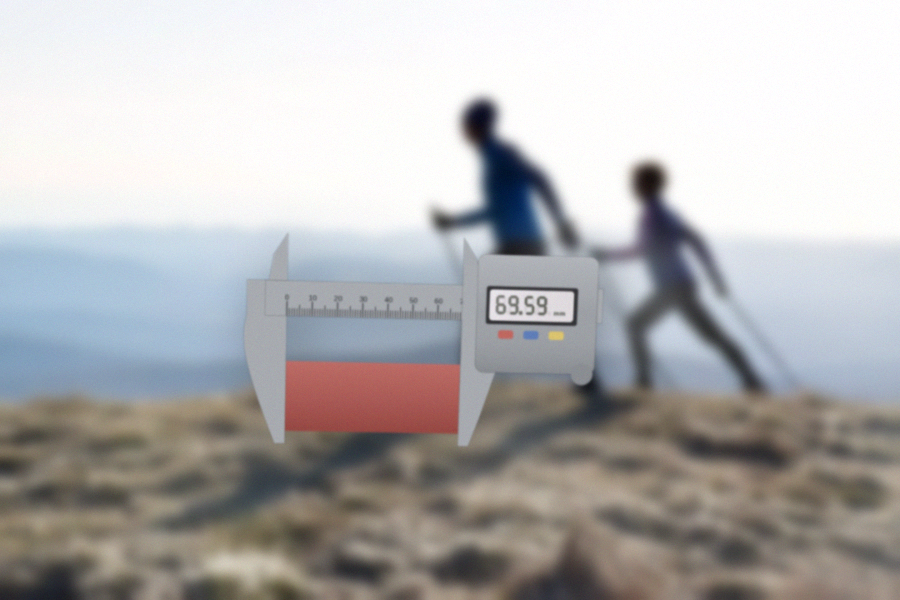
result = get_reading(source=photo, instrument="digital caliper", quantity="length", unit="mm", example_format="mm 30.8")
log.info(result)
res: mm 69.59
